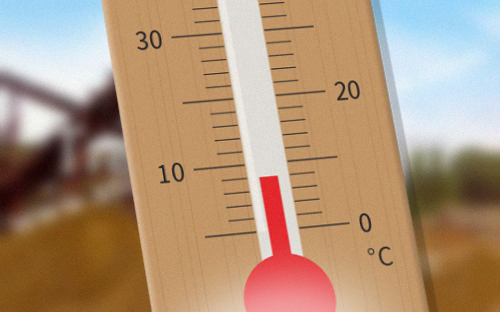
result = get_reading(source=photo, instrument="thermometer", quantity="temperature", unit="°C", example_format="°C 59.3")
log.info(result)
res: °C 8
